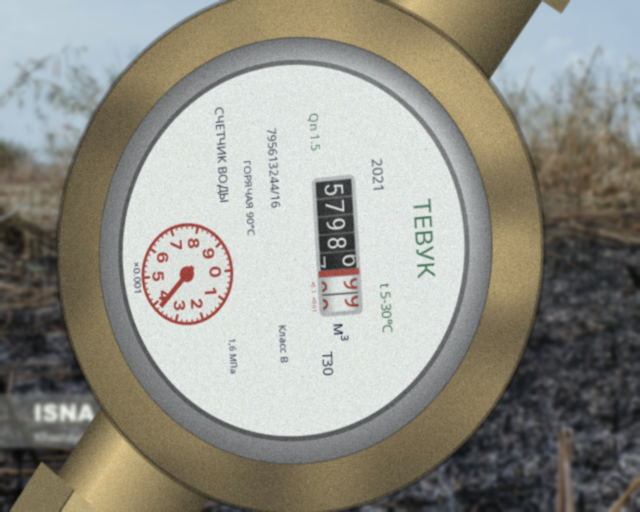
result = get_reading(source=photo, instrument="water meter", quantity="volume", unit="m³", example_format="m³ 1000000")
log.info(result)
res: m³ 57986.993
